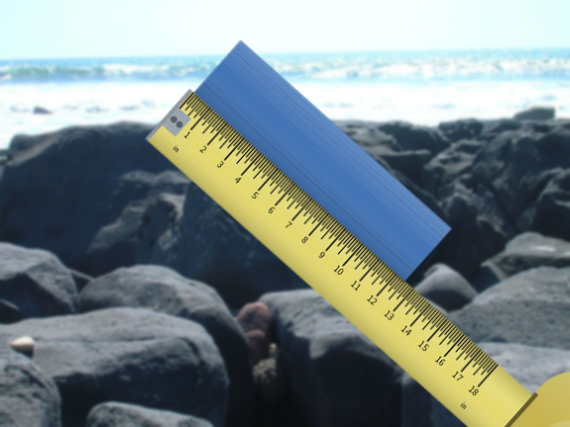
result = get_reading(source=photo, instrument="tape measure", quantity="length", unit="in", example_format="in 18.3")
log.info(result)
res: in 12.5
